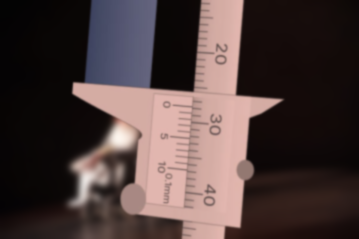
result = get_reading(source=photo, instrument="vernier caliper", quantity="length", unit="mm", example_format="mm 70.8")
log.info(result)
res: mm 27.8
